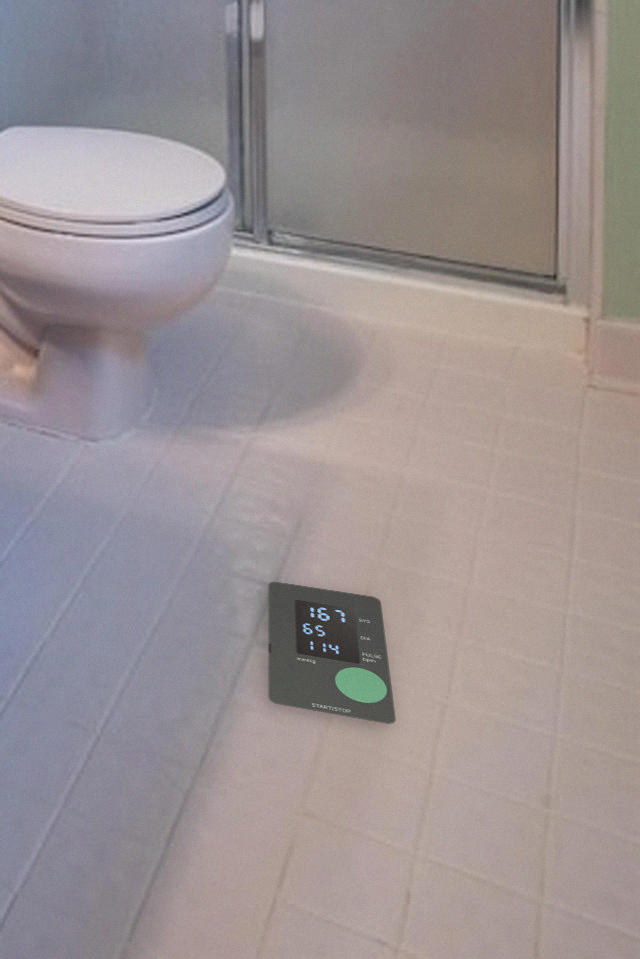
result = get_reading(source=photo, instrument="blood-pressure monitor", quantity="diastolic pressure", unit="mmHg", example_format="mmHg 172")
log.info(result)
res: mmHg 65
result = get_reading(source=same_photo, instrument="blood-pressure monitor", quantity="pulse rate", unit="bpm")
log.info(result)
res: bpm 114
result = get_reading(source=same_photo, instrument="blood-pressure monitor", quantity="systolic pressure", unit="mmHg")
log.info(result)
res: mmHg 167
